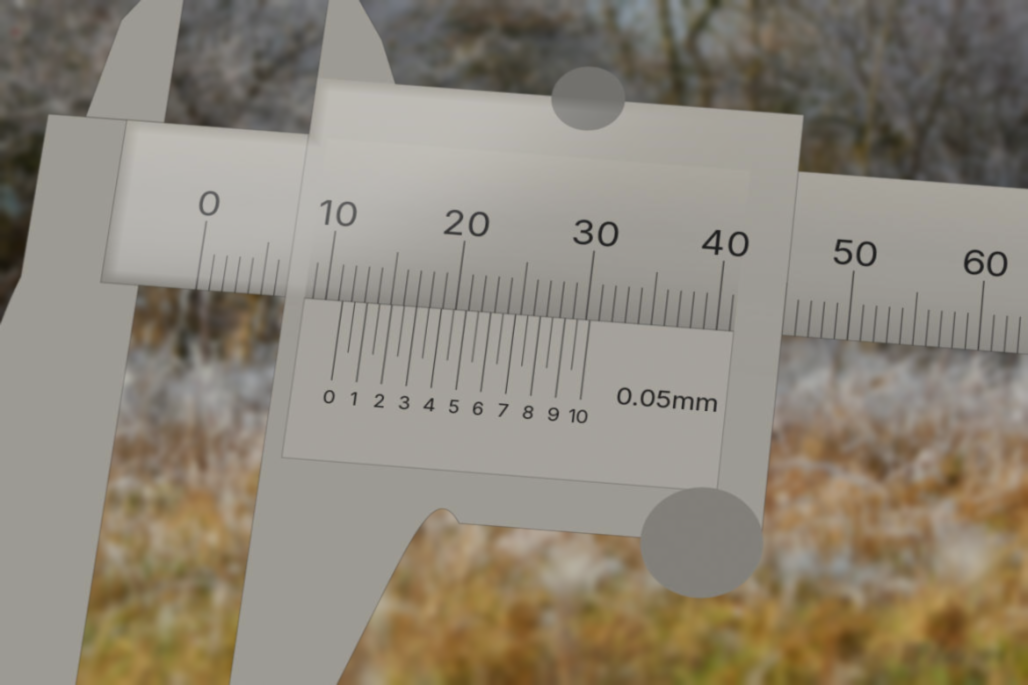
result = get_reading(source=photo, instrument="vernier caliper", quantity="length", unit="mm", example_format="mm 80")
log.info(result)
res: mm 11.3
